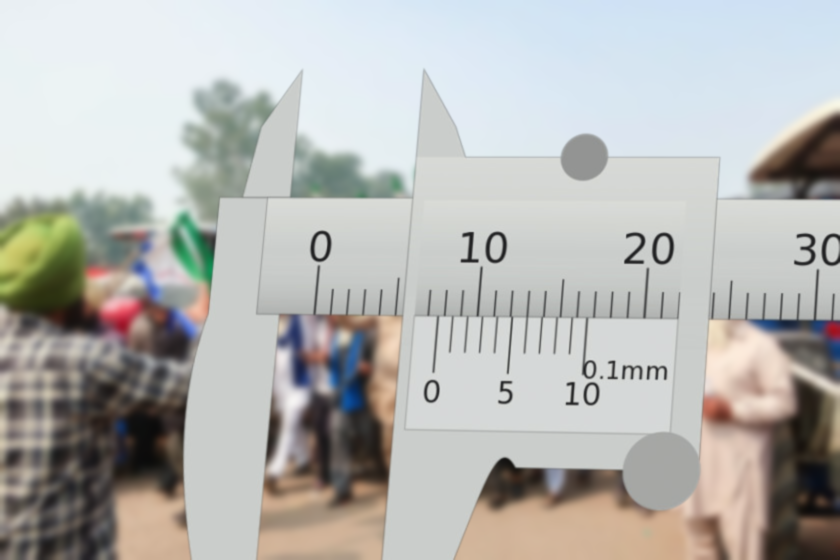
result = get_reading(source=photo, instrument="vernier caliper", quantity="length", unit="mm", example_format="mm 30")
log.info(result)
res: mm 7.6
